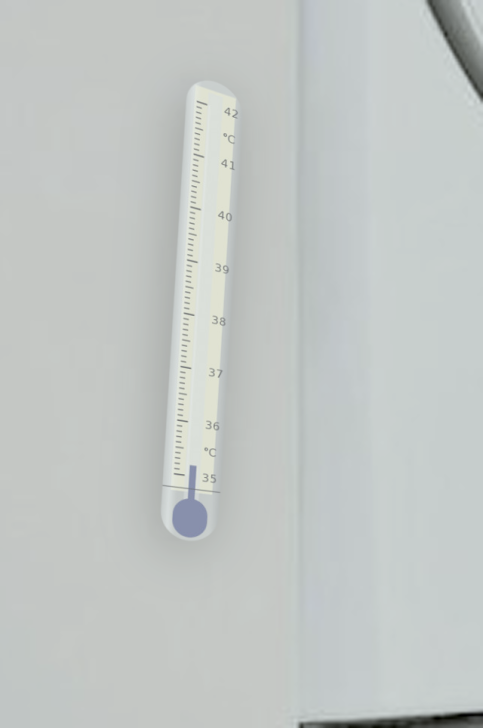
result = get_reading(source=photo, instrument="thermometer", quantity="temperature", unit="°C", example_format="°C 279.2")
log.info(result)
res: °C 35.2
